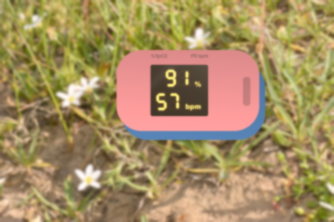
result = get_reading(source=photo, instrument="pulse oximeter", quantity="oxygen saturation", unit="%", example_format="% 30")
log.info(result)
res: % 91
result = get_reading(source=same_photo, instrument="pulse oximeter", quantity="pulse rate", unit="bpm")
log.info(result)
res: bpm 57
